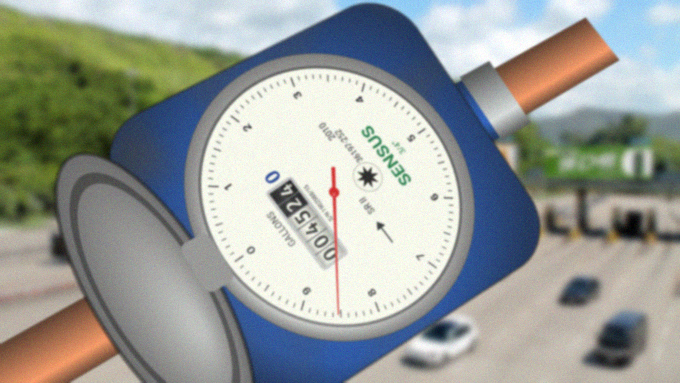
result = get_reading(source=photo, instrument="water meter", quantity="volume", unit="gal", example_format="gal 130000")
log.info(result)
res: gal 45238.5
